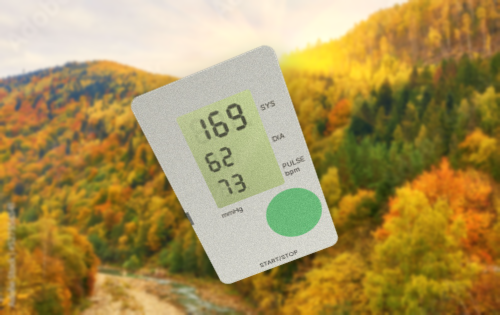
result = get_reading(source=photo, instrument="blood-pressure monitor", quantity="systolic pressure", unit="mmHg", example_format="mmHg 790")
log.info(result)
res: mmHg 169
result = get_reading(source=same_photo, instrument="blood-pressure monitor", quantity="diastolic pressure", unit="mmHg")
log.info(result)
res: mmHg 62
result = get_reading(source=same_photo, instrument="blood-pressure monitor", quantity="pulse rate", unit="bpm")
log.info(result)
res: bpm 73
